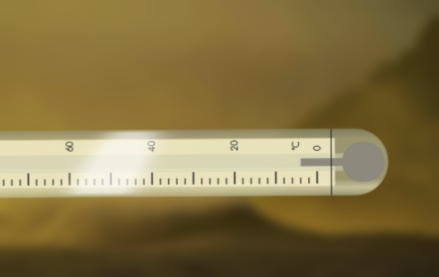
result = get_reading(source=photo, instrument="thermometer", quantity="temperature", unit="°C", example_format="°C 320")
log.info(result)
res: °C 4
